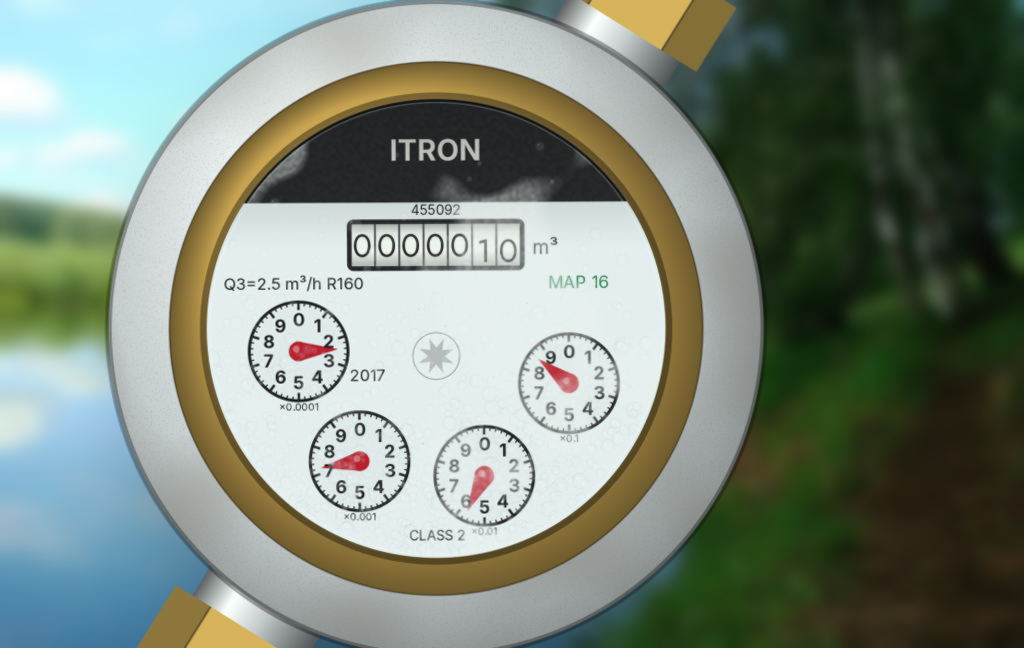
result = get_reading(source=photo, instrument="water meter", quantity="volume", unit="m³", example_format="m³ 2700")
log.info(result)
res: m³ 9.8572
